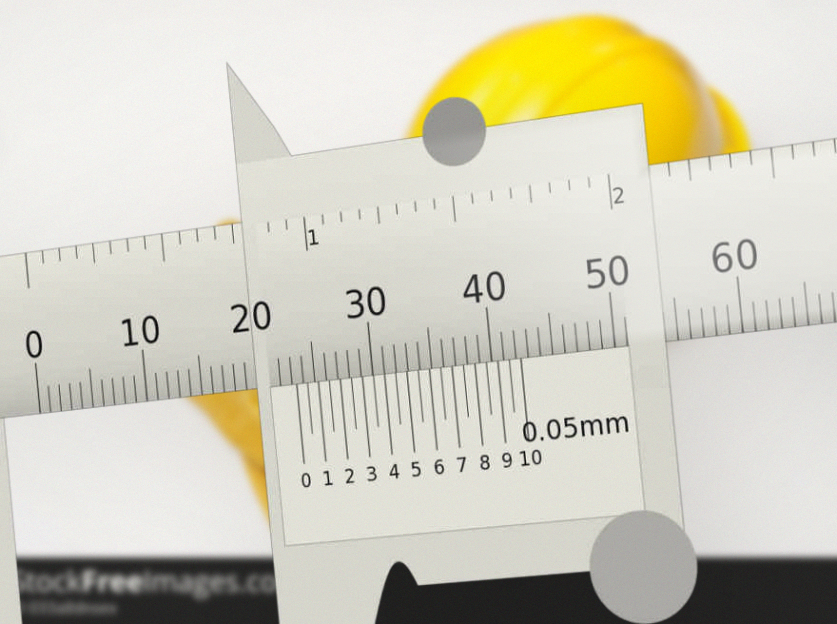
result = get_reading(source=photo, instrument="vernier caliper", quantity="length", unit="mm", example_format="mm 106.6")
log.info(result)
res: mm 23.4
